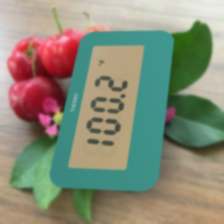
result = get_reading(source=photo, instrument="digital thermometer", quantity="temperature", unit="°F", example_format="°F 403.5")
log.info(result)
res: °F 100.2
